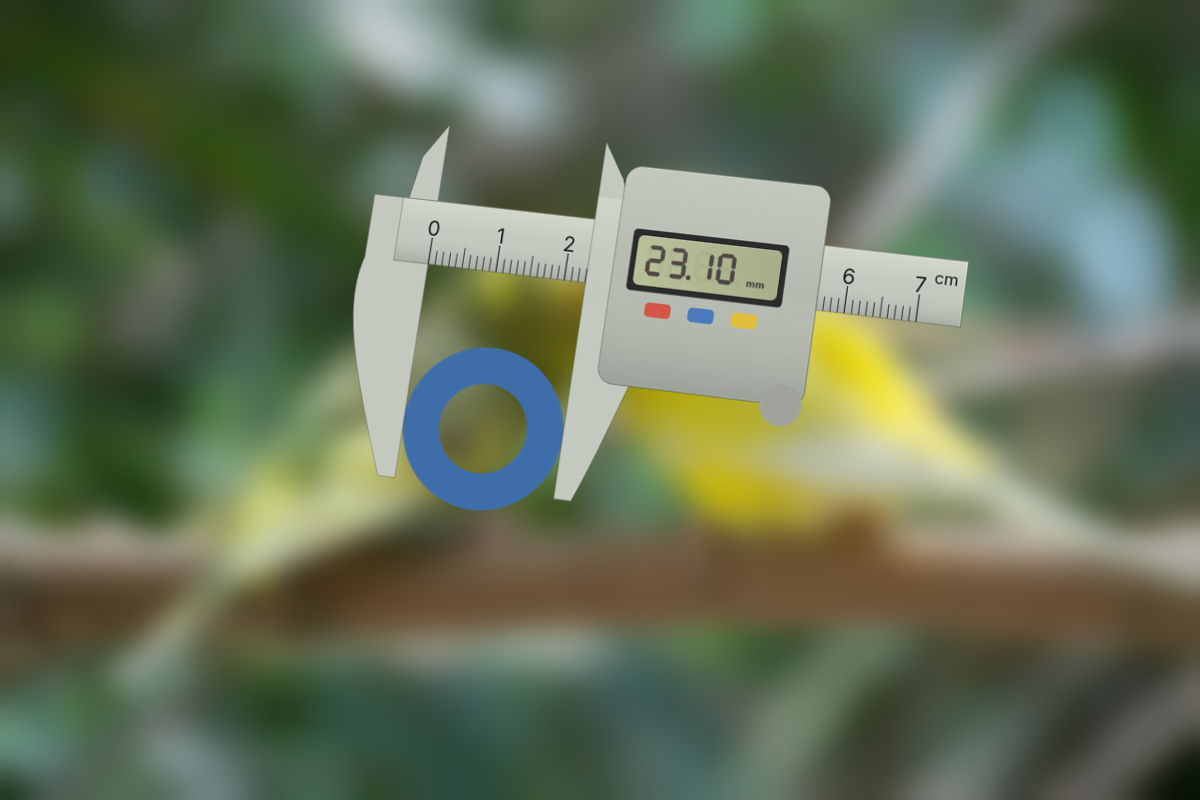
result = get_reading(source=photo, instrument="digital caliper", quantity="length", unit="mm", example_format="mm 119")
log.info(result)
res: mm 23.10
